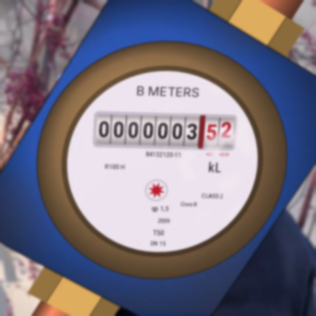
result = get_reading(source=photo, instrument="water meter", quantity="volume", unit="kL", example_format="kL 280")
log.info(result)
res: kL 3.52
